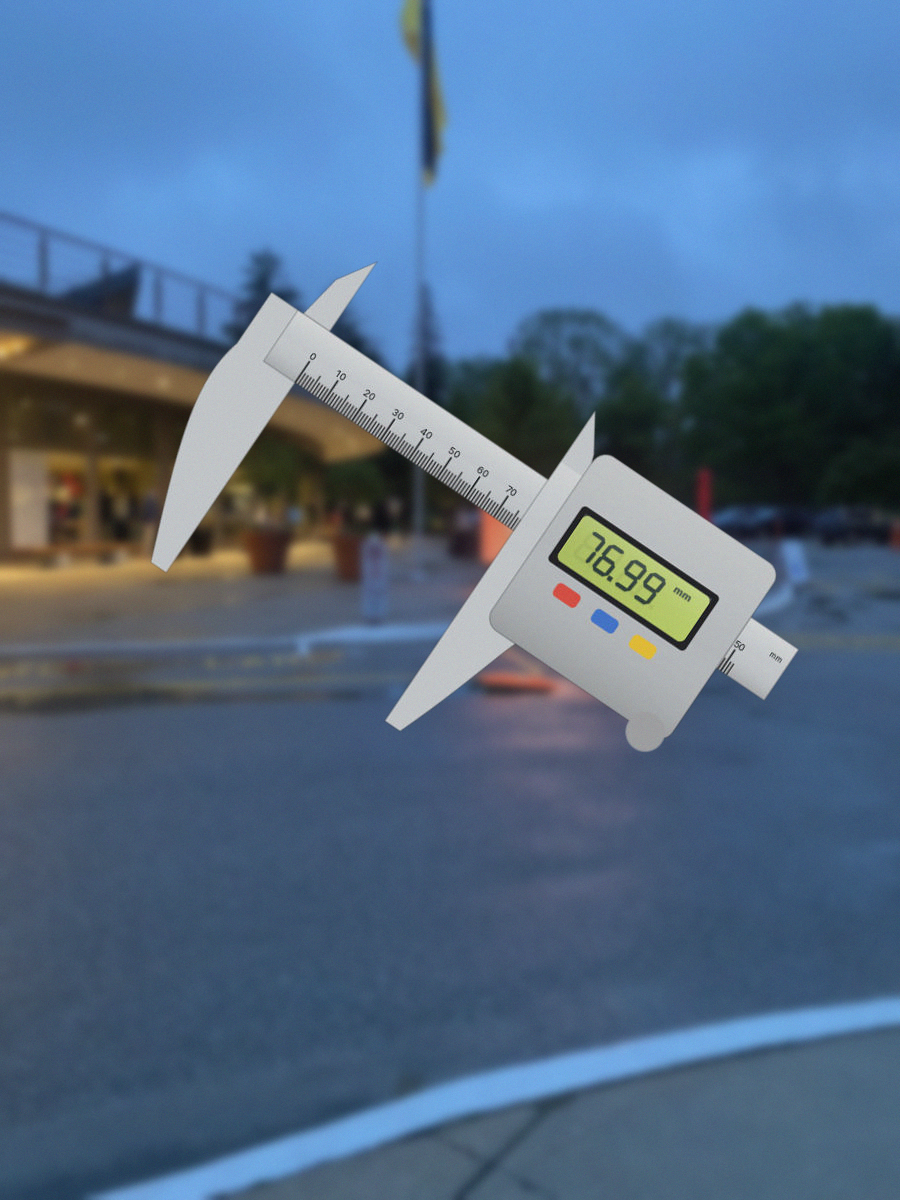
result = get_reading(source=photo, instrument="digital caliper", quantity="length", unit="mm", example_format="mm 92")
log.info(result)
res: mm 76.99
